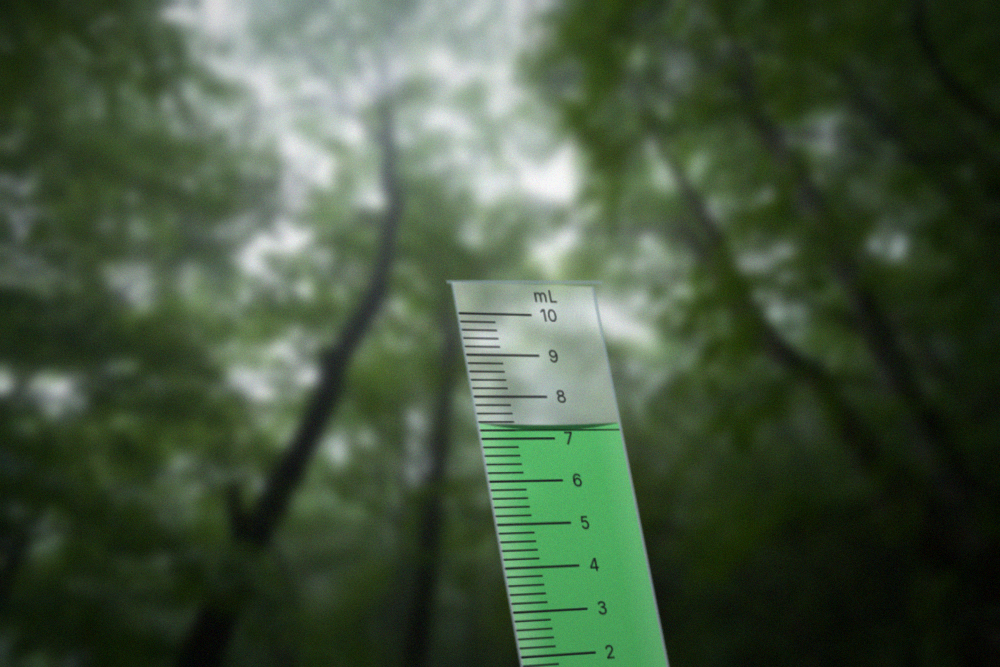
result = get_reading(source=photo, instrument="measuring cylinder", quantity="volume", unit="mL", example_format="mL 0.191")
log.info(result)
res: mL 7.2
